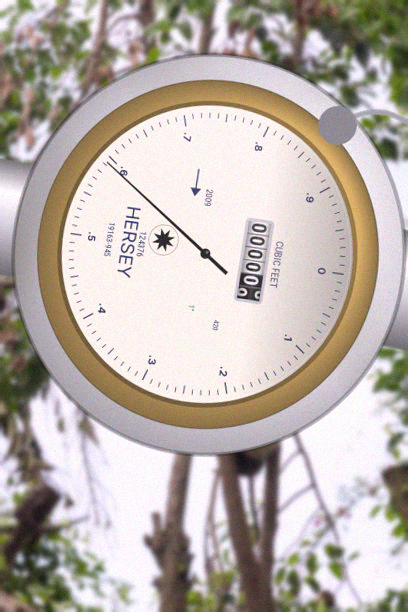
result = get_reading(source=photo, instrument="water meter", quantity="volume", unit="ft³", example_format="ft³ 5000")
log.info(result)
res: ft³ 8.59
